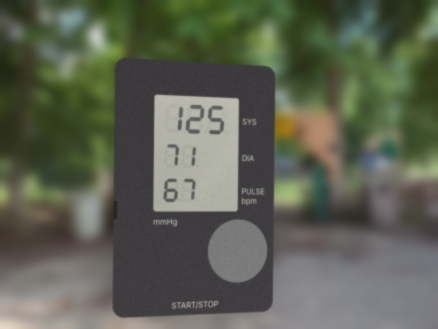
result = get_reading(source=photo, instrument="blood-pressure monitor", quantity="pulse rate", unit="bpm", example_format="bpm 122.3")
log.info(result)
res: bpm 67
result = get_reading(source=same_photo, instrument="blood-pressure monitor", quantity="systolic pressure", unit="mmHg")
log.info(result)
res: mmHg 125
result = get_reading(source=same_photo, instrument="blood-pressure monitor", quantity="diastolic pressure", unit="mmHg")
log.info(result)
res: mmHg 71
